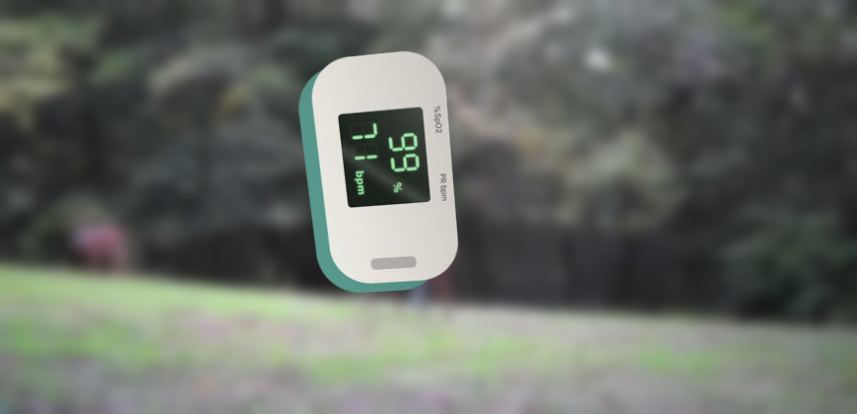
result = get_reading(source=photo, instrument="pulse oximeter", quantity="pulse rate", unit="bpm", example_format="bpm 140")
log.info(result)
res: bpm 71
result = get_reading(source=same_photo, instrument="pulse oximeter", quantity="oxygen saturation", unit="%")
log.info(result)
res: % 99
